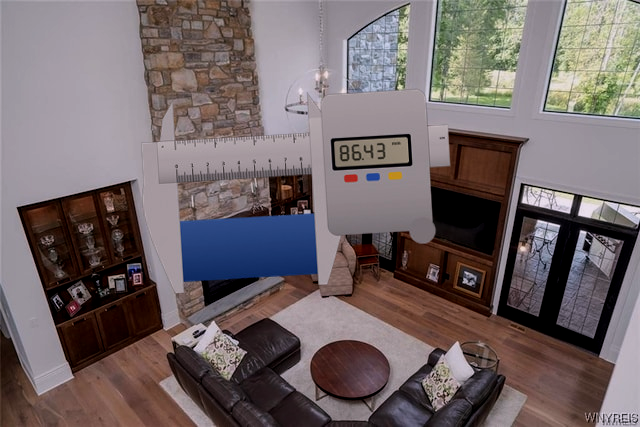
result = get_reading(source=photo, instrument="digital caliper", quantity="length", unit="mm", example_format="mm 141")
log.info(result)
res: mm 86.43
